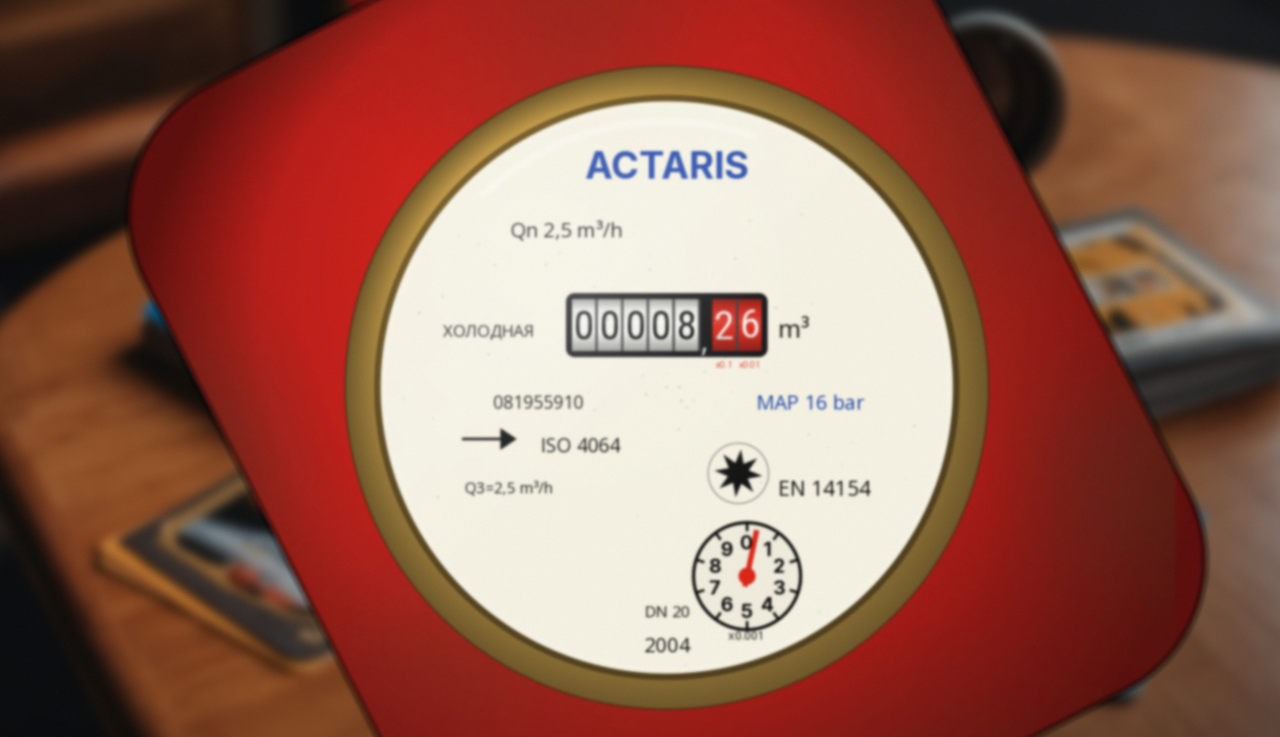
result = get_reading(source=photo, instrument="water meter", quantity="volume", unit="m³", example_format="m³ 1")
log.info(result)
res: m³ 8.260
